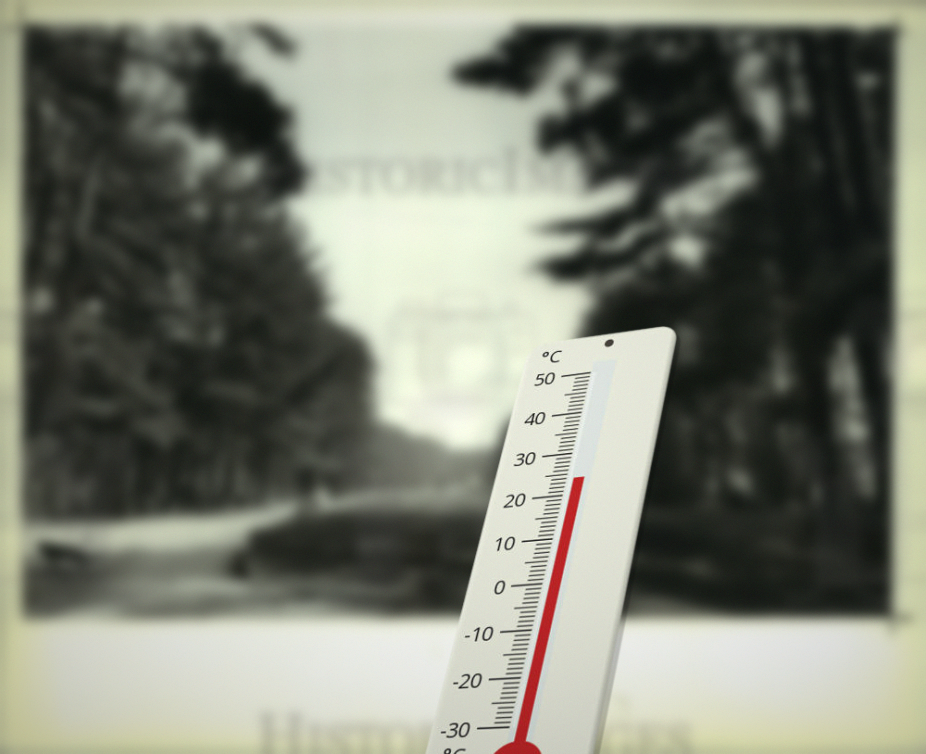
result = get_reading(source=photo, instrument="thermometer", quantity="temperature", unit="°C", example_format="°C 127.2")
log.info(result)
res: °C 24
